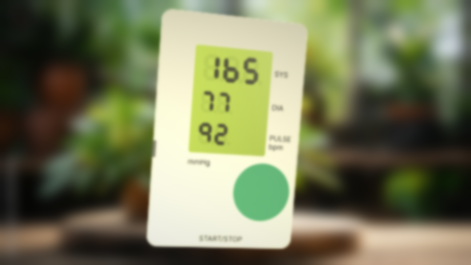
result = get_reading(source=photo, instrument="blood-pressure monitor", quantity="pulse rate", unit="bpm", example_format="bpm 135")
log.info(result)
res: bpm 92
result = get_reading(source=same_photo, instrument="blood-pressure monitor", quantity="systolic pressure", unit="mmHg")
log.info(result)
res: mmHg 165
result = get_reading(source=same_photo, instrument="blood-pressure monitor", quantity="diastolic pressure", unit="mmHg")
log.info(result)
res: mmHg 77
